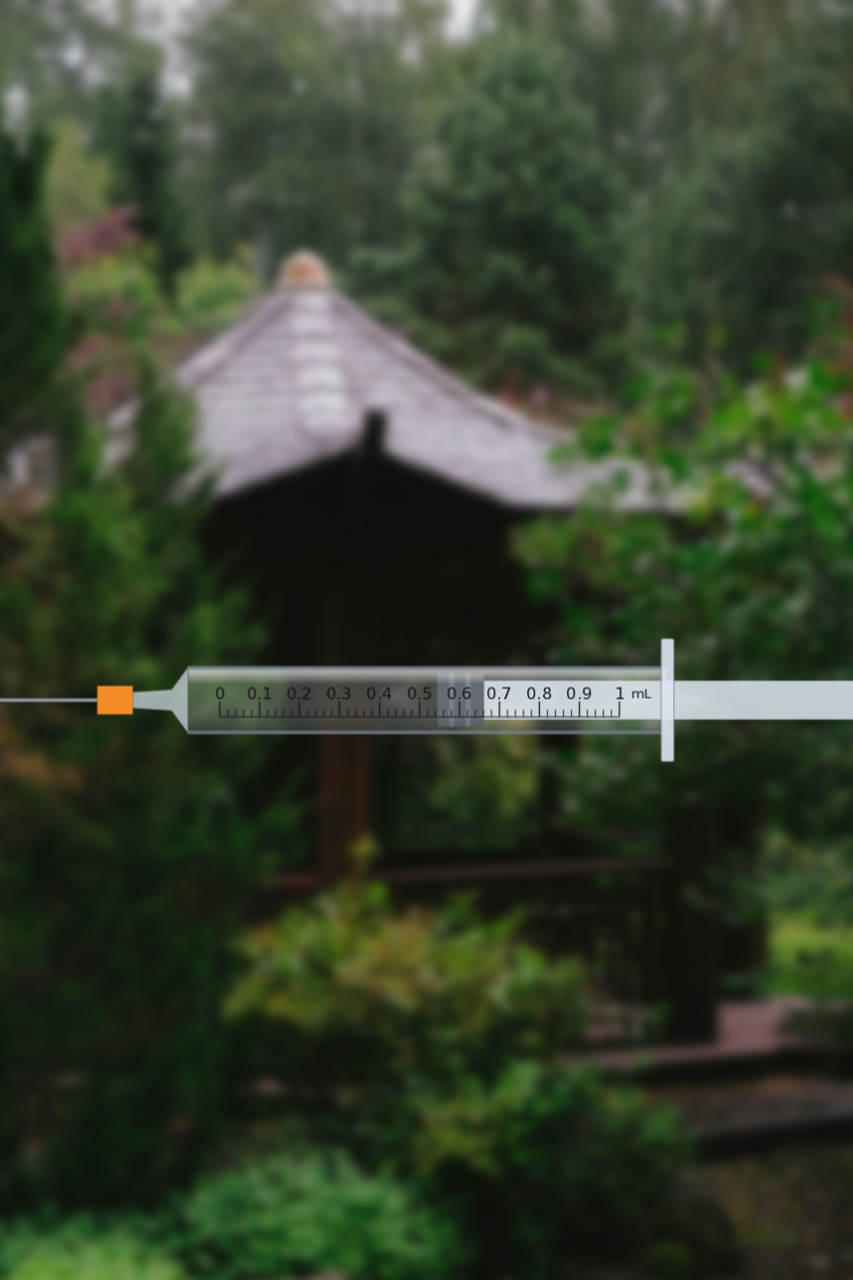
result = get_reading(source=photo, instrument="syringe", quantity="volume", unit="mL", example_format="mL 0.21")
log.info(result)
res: mL 0.54
